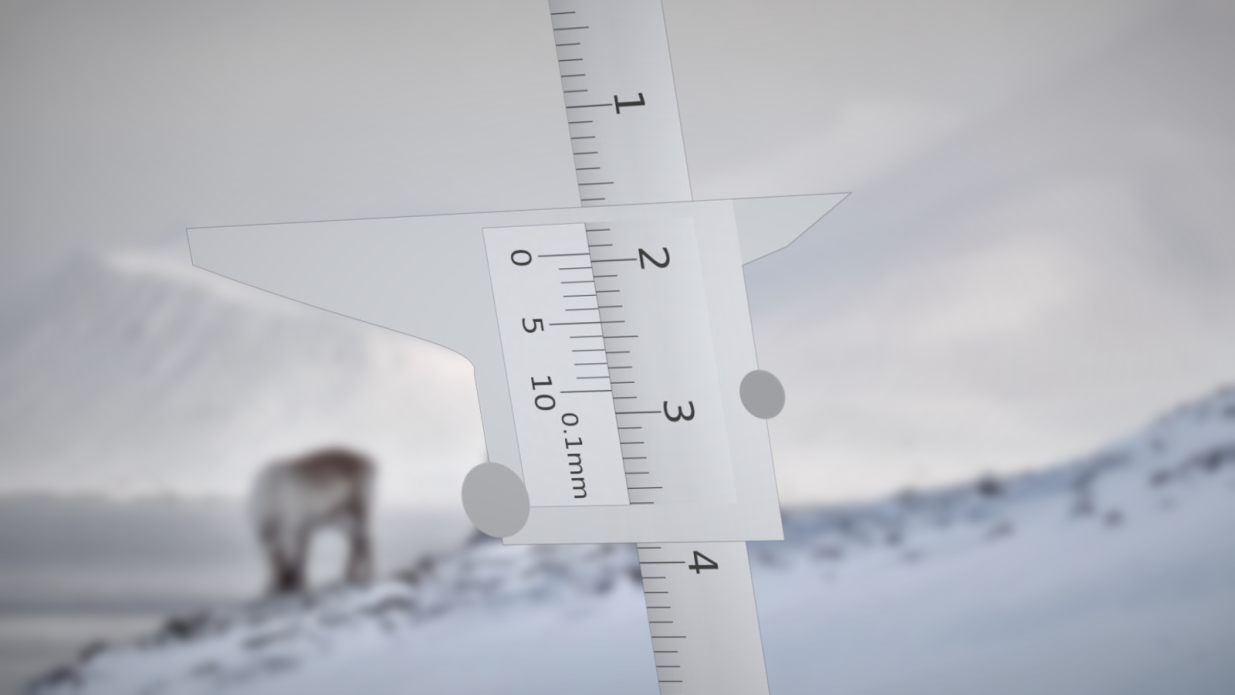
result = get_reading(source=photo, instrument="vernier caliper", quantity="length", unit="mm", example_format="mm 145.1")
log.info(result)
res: mm 19.5
